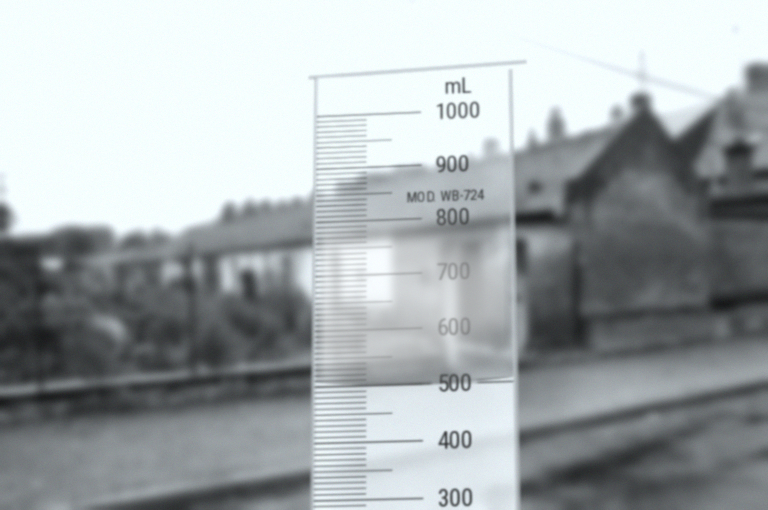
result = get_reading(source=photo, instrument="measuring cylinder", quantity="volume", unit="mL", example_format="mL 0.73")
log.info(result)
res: mL 500
